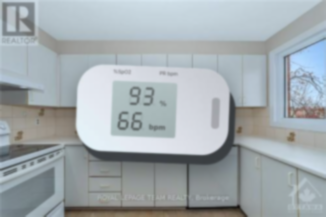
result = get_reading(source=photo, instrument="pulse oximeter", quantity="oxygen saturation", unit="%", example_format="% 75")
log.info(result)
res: % 93
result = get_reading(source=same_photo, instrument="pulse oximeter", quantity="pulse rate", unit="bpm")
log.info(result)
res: bpm 66
